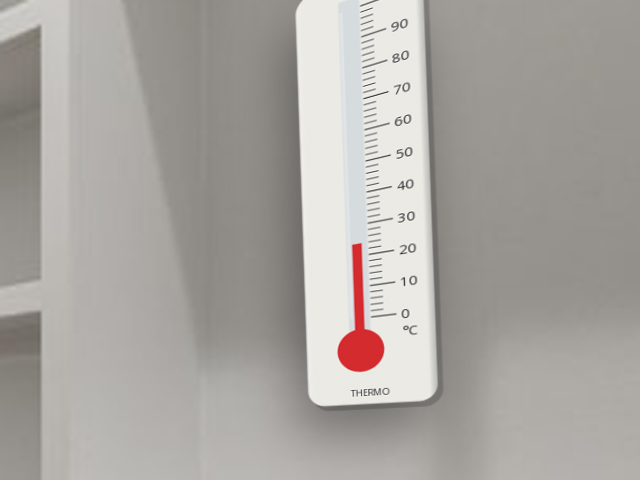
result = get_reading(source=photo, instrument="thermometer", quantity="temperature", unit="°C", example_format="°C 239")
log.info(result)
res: °C 24
